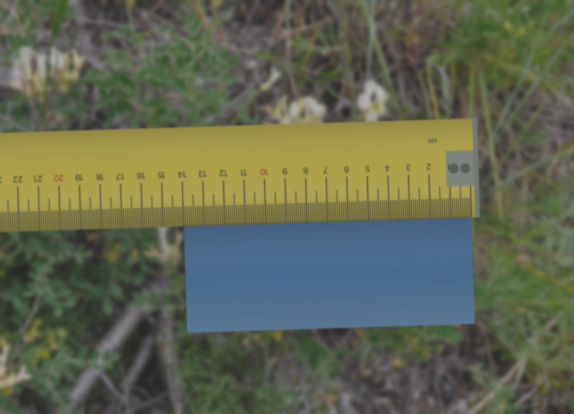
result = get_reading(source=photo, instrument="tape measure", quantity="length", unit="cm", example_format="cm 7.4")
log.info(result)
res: cm 14
